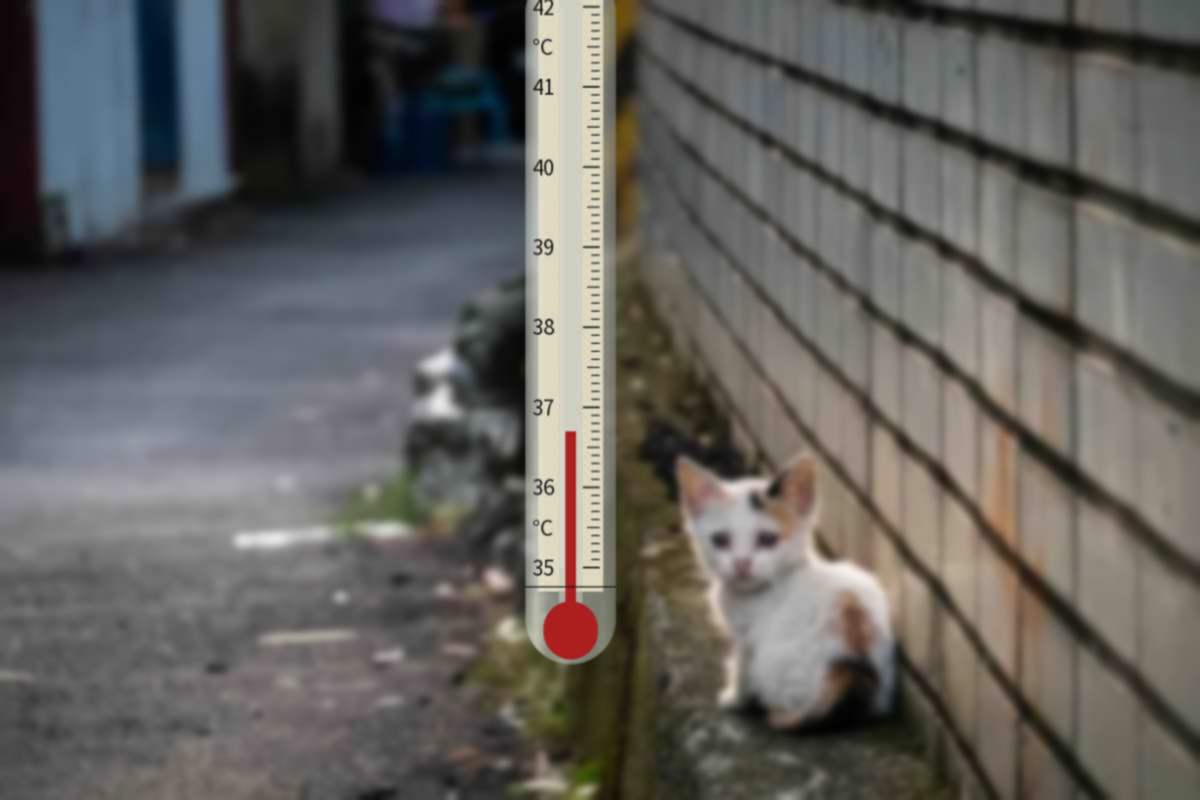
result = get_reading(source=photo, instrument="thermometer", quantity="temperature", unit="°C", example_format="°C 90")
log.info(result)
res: °C 36.7
